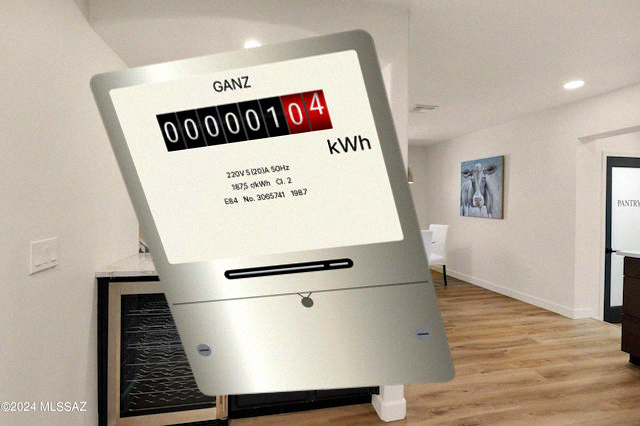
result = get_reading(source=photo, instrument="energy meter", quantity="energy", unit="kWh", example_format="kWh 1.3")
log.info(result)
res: kWh 1.04
